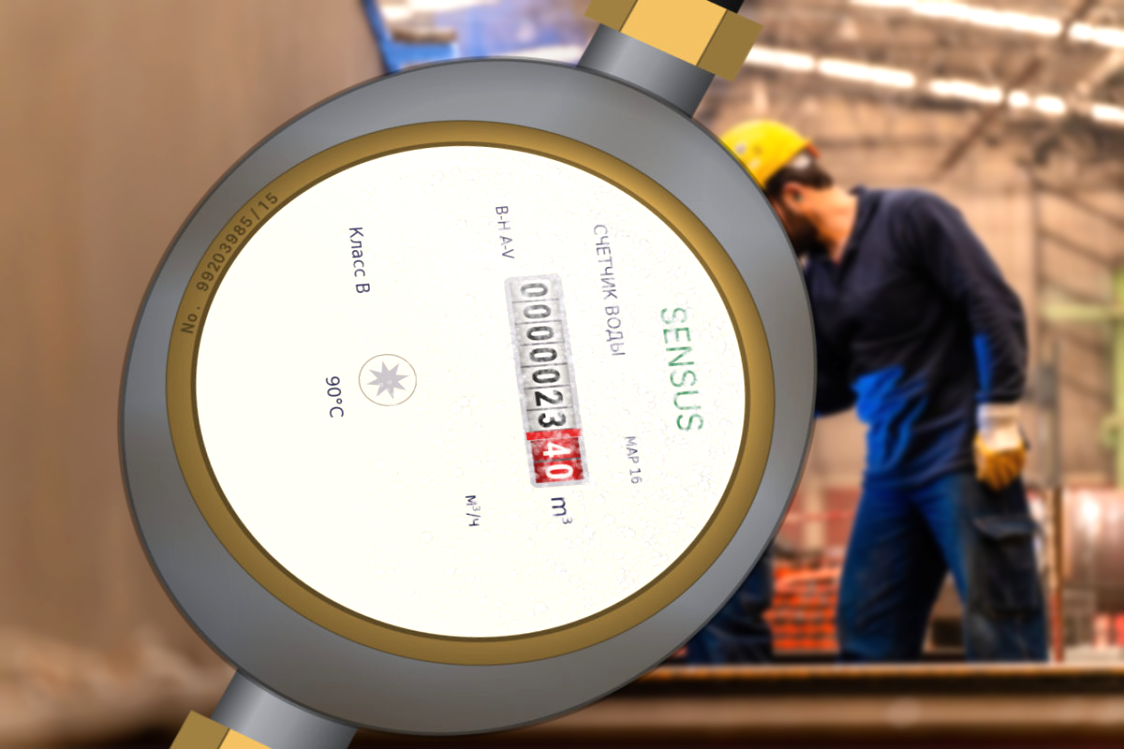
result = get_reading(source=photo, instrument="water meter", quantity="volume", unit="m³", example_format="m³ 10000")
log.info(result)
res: m³ 23.40
